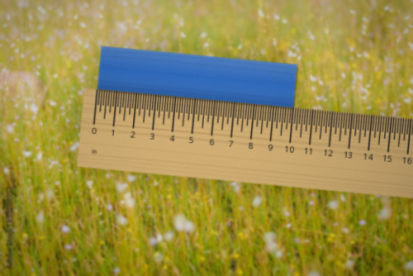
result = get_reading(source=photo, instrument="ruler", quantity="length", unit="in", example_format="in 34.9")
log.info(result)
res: in 10
